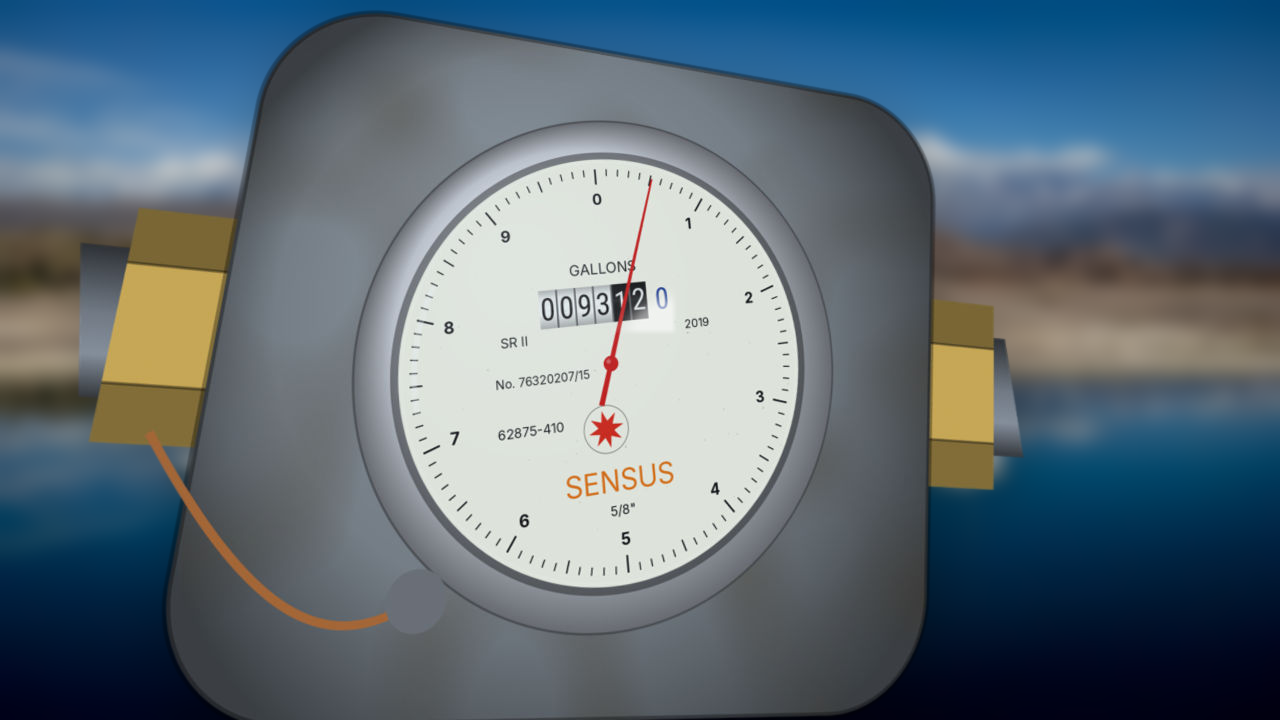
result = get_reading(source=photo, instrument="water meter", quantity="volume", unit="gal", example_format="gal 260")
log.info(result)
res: gal 93120.5
